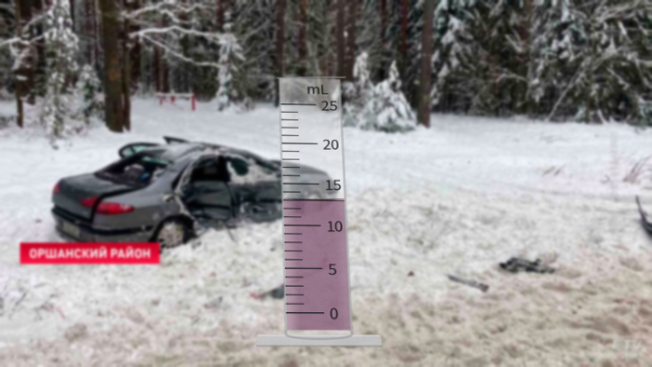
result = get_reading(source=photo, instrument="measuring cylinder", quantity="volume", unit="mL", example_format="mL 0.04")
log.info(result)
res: mL 13
